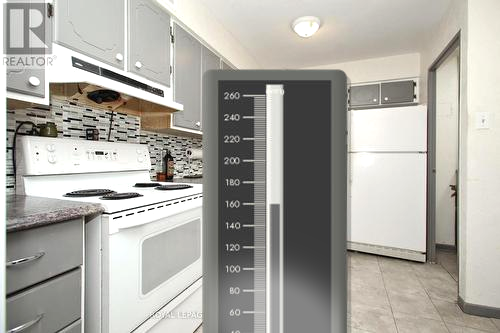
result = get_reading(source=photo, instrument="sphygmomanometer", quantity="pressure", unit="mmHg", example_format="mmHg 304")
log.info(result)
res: mmHg 160
